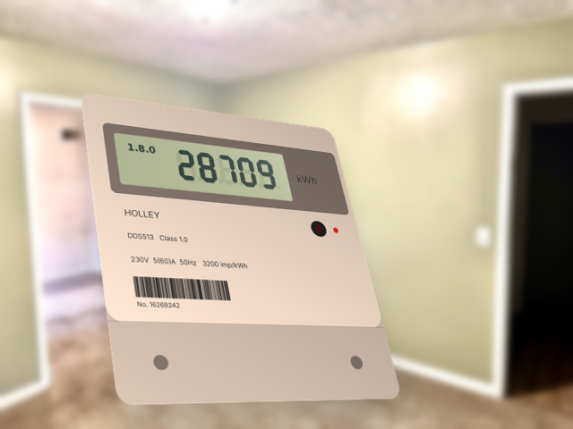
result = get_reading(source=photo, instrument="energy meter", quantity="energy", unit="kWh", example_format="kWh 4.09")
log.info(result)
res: kWh 28709
